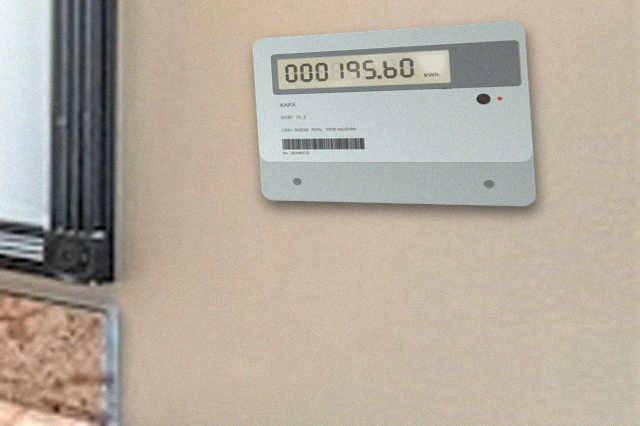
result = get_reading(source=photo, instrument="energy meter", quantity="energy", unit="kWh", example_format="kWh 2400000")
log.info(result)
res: kWh 195.60
